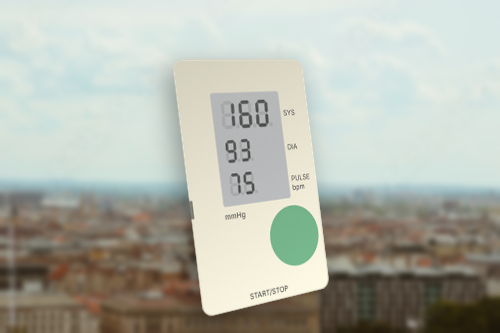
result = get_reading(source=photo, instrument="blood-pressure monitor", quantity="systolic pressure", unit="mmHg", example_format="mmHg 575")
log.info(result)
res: mmHg 160
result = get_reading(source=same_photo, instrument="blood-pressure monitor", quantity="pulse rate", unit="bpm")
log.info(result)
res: bpm 75
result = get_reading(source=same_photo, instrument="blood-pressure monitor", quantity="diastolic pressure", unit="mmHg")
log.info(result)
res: mmHg 93
